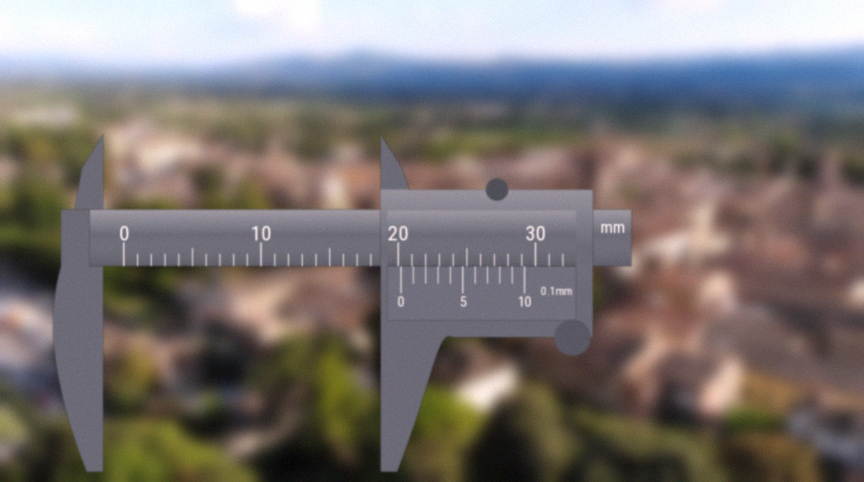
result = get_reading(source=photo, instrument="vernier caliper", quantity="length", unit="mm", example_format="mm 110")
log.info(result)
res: mm 20.2
